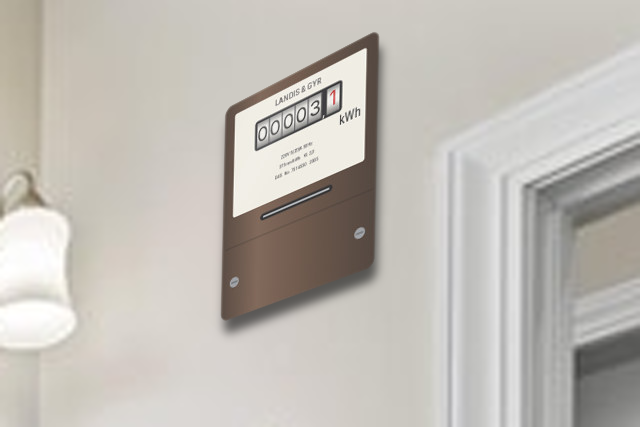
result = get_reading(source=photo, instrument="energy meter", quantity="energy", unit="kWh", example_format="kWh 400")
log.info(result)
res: kWh 3.1
